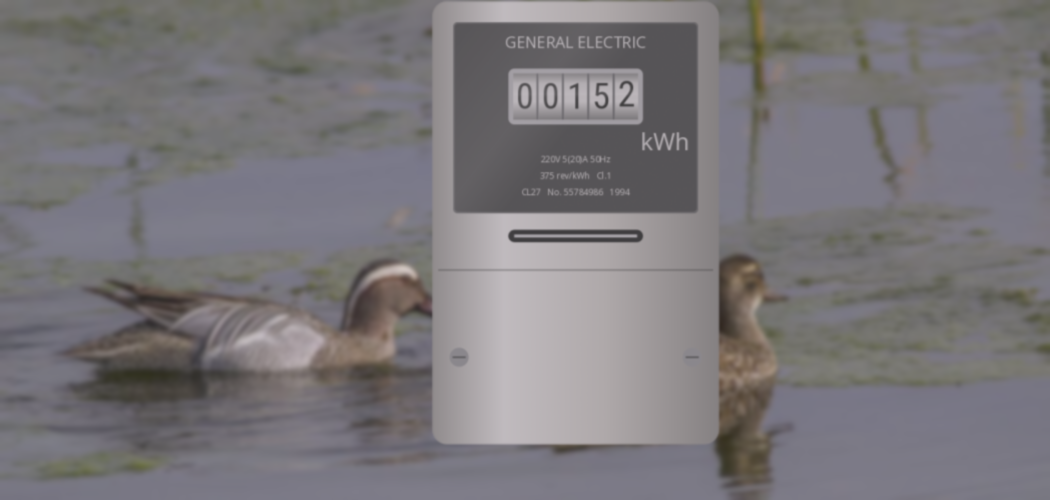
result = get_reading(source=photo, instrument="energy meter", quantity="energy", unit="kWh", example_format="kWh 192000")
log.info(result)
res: kWh 152
